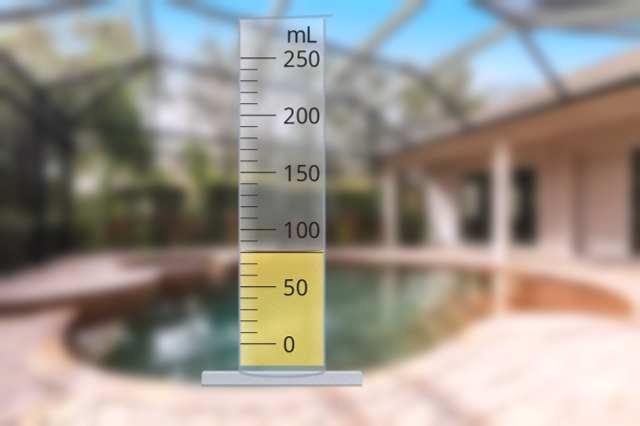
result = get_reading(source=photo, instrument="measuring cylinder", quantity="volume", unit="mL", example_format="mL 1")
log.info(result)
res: mL 80
